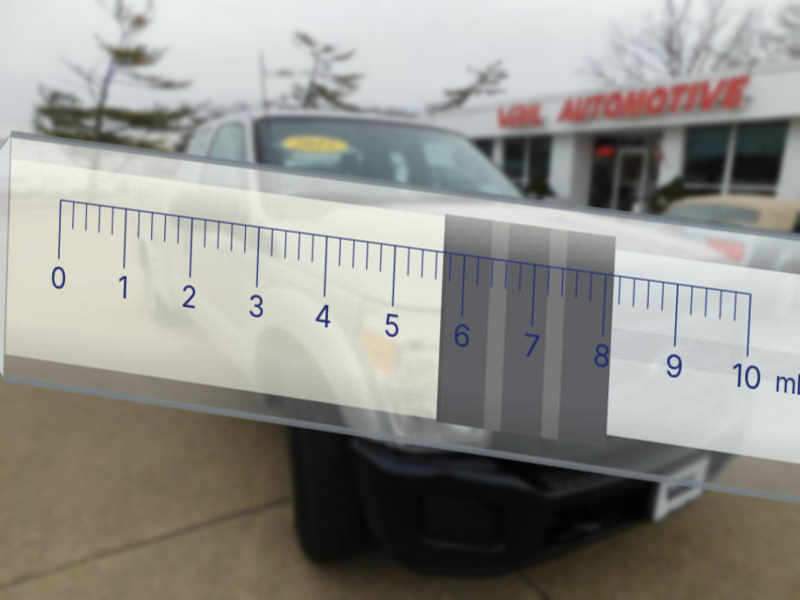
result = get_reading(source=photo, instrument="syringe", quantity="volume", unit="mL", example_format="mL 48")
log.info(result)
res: mL 5.7
